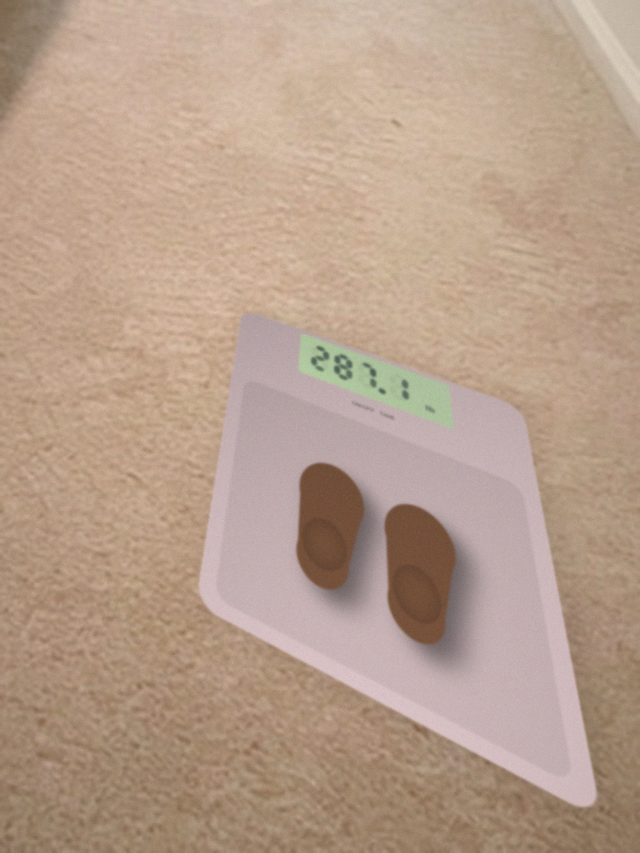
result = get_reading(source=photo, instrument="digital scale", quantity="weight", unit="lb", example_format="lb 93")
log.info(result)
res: lb 287.1
